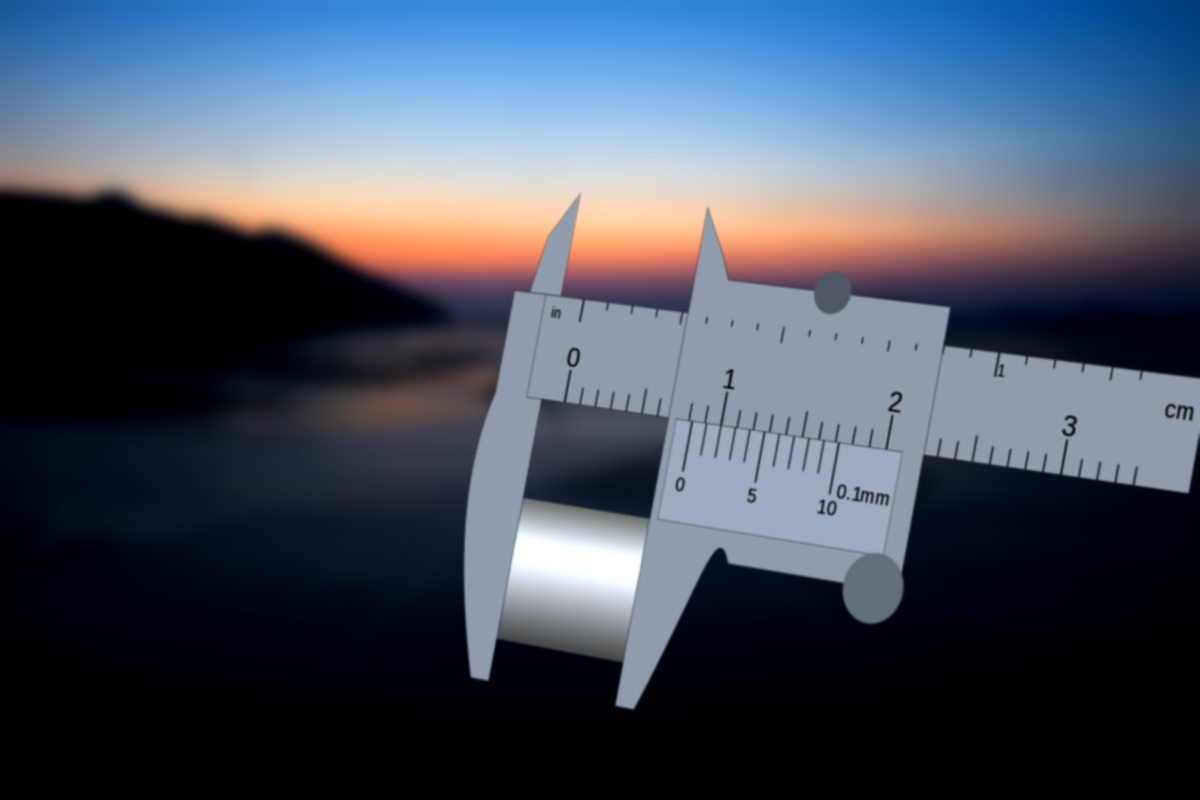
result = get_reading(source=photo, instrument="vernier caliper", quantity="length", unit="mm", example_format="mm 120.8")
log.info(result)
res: mm 8.2
